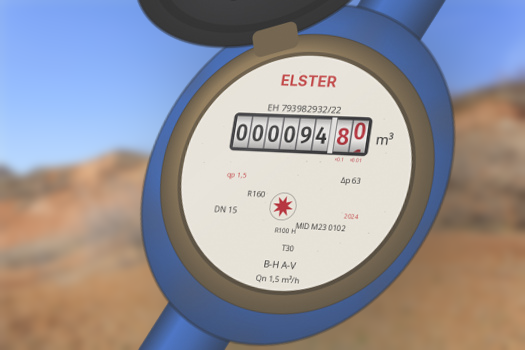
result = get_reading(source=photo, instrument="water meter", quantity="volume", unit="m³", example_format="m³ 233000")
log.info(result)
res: m³ 94.80
